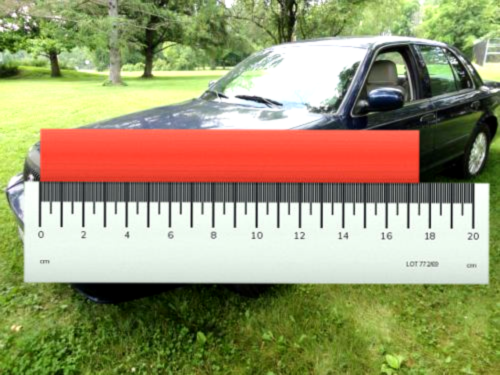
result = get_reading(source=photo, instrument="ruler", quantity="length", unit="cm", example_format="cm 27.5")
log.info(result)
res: cm 17.5
